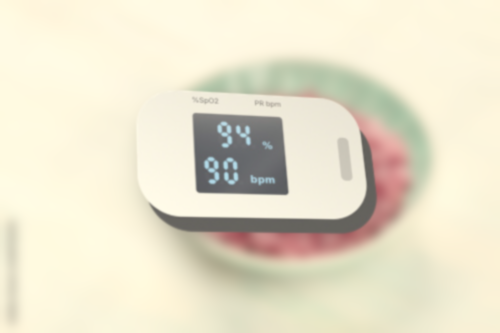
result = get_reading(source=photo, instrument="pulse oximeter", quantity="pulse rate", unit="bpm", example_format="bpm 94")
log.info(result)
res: bpm 90
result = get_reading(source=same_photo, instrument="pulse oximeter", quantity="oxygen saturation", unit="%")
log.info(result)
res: % 94
